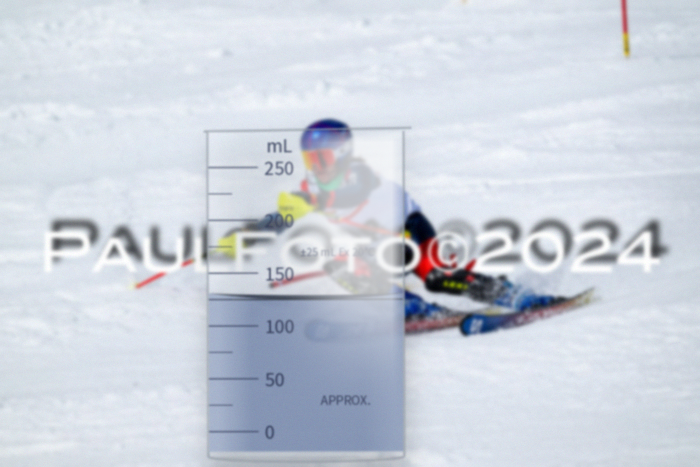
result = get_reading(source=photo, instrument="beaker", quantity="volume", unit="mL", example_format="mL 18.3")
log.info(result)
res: mL 125
